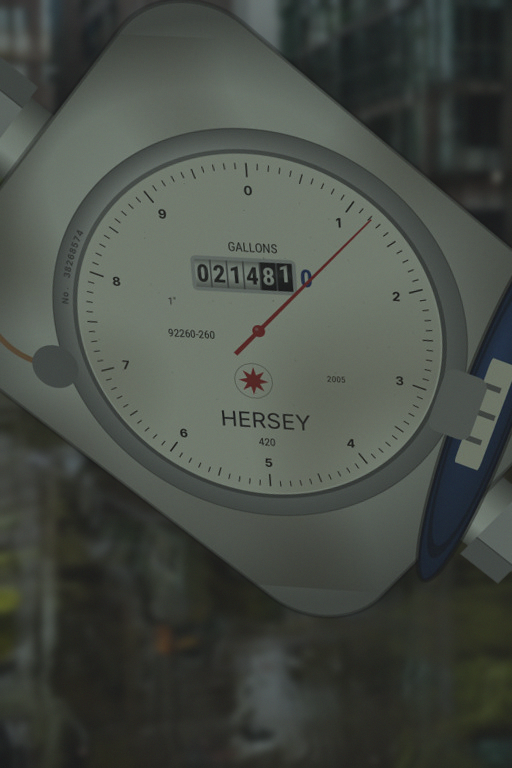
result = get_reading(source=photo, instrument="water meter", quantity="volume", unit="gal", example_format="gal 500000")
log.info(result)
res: gal 214811.2
